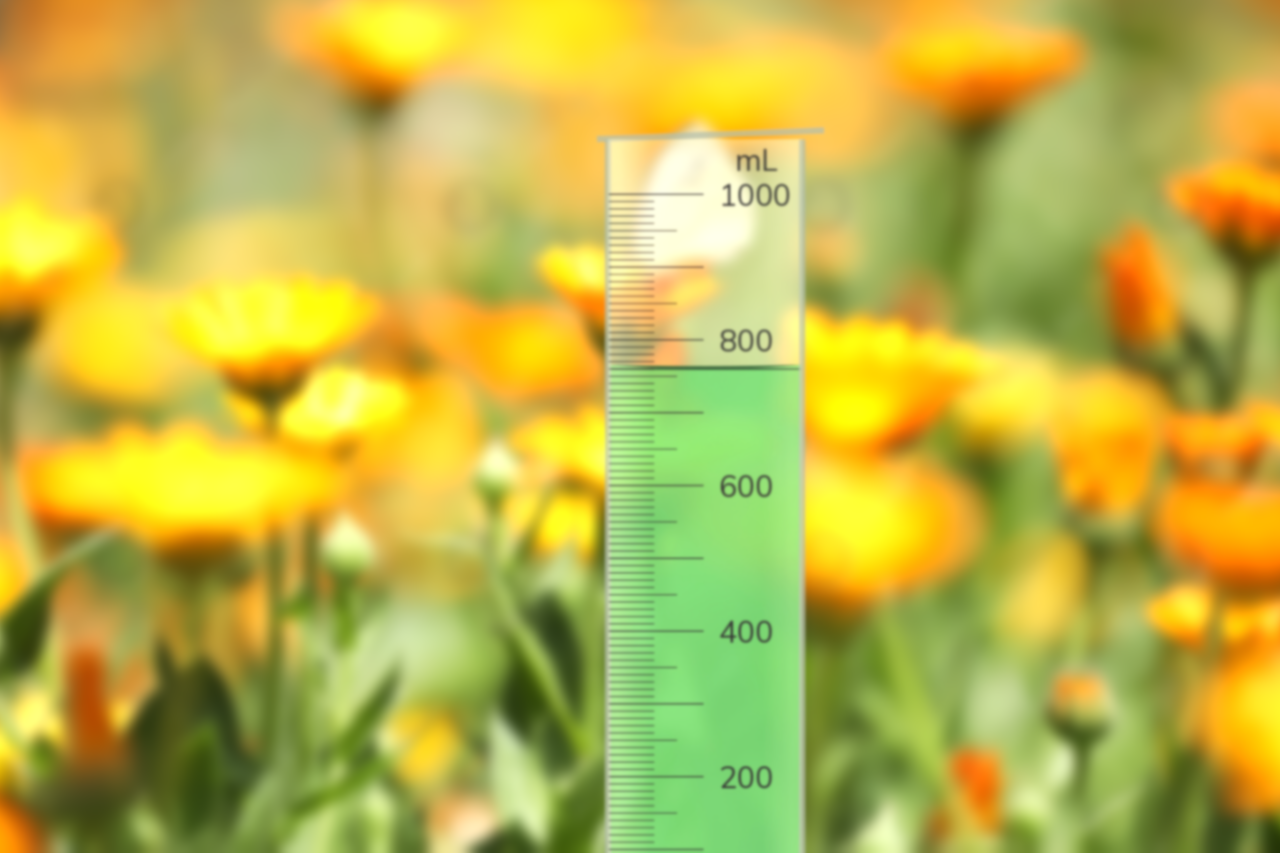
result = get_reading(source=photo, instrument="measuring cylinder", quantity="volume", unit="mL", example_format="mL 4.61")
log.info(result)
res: mL 760
